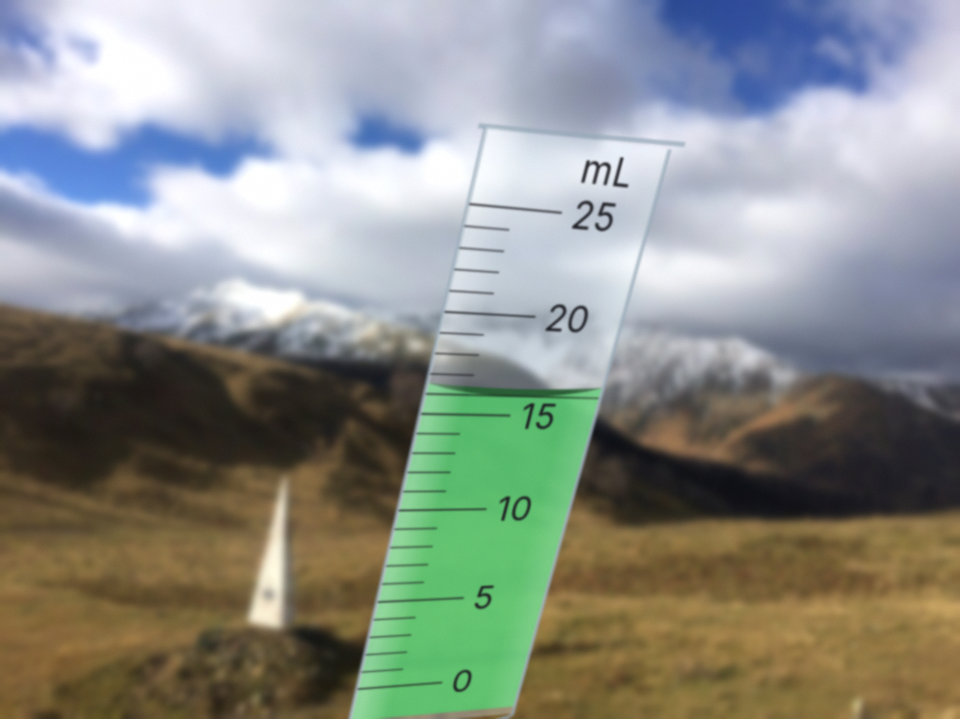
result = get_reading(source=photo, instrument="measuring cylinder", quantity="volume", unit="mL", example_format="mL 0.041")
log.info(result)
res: mL 16
